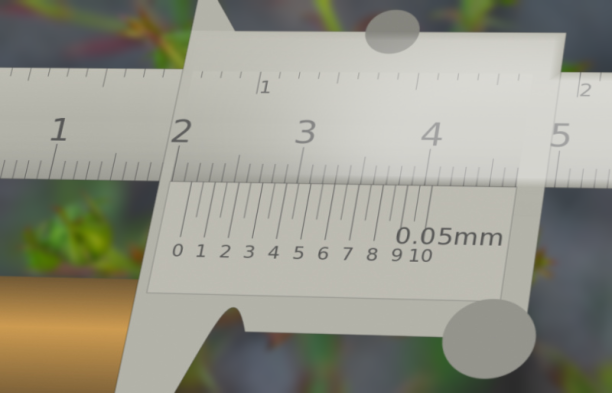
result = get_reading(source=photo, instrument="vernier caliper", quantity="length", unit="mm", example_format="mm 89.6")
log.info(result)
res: mm 21.6
